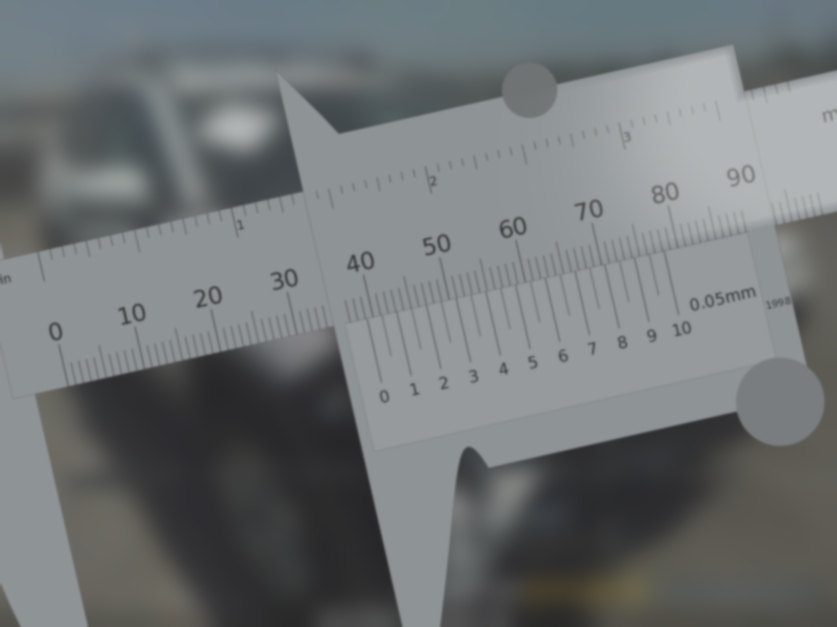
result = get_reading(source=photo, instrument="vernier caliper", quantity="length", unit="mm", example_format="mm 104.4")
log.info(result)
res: mm 39.2
